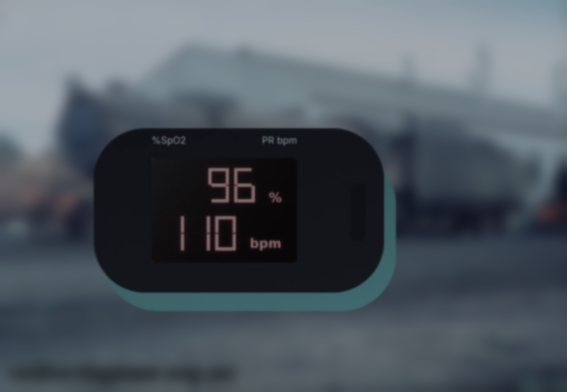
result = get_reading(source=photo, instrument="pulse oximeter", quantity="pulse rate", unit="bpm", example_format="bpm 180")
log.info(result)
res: bpm 110
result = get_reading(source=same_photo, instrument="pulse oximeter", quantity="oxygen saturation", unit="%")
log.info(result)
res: % 96
